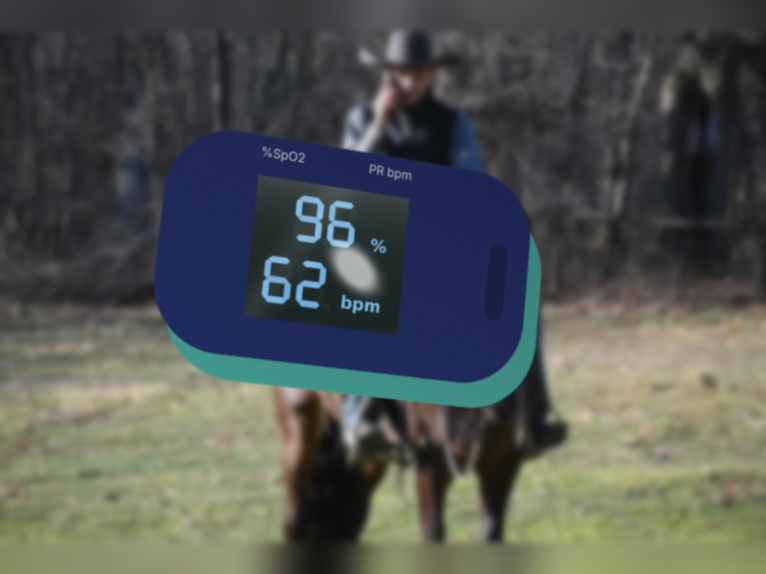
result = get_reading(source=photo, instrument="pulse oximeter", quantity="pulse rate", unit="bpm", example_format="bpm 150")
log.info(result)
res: bpm 62
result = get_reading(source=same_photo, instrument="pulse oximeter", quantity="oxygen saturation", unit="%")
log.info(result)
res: % 96
